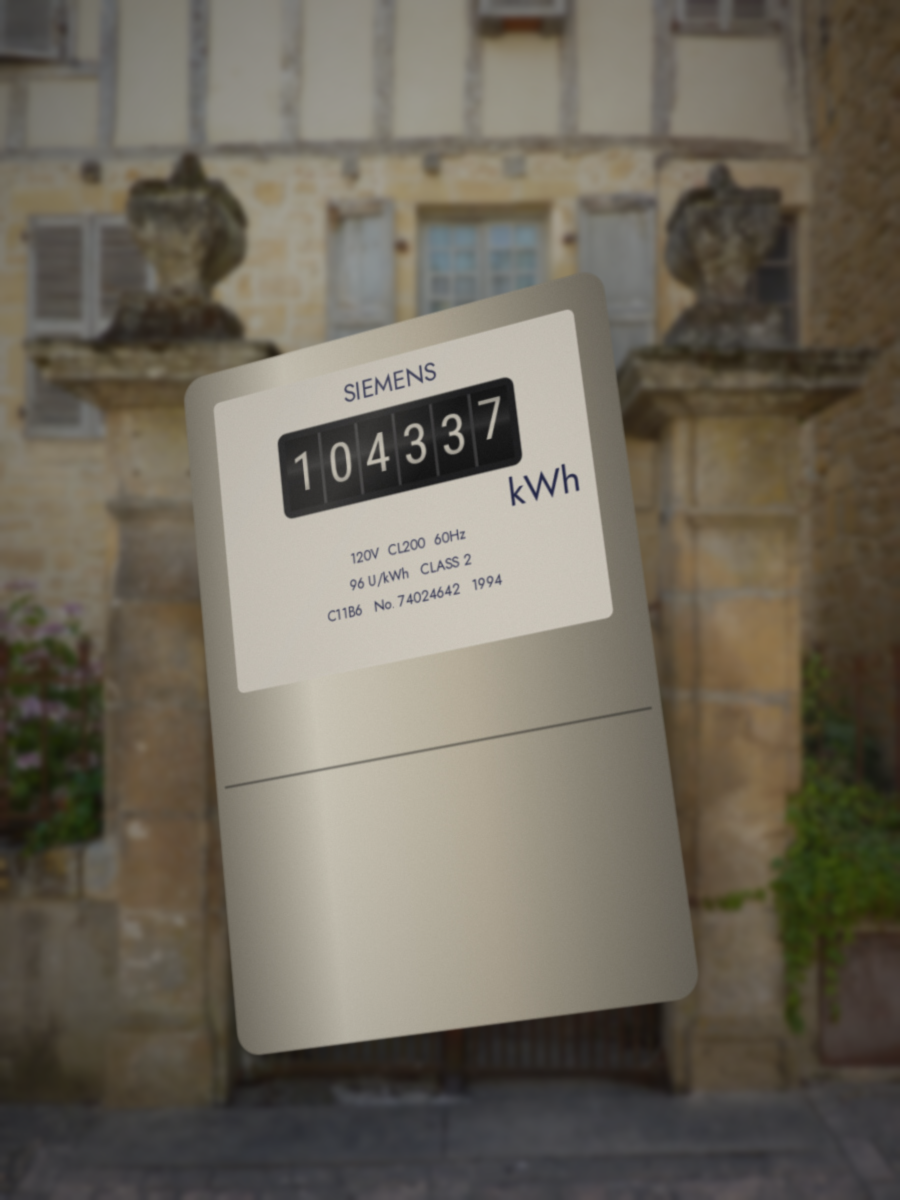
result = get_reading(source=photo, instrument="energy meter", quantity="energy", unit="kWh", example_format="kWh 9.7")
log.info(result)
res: kWh 104337
